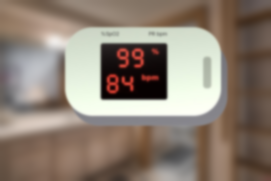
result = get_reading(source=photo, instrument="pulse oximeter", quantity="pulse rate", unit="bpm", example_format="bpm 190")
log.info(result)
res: bpm 84
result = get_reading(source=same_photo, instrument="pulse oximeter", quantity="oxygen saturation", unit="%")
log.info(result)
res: % 99
